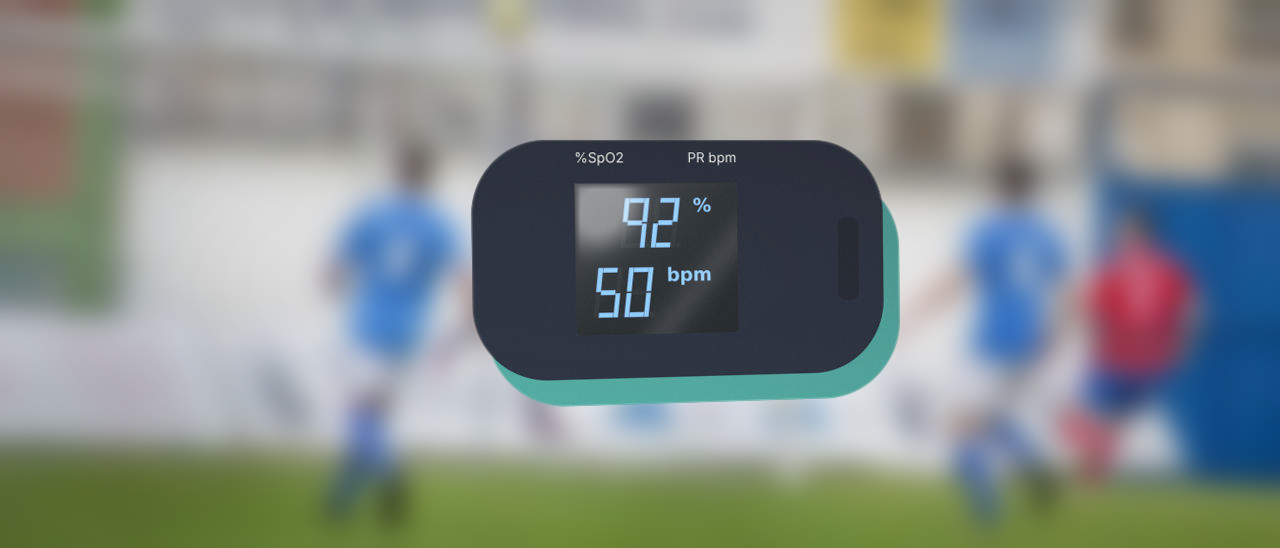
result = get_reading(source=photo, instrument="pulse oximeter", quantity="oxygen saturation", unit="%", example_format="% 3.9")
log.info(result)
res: % 92
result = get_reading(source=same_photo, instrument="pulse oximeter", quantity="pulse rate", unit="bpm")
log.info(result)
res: bpm 50
